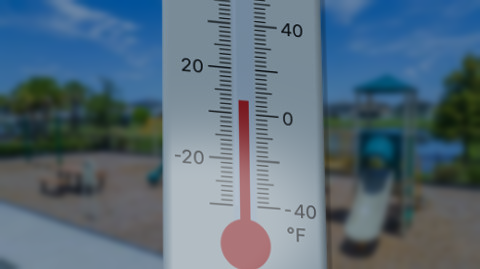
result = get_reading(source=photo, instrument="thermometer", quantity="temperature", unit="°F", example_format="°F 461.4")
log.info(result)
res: °F 6
